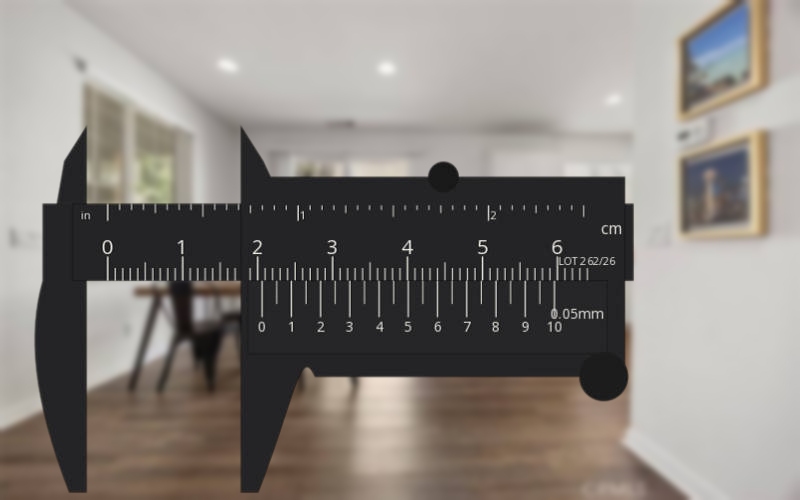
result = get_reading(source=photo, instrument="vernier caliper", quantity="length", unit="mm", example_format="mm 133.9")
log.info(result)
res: mm 20.6
